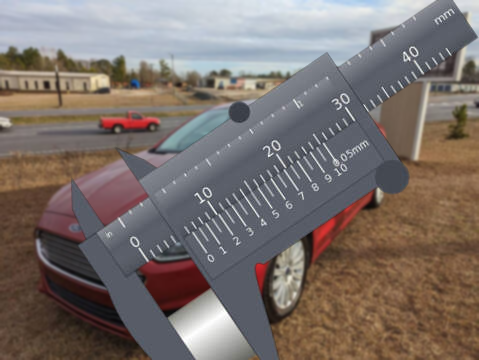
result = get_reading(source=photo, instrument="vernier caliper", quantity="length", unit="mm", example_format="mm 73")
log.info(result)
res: mm 6.4
